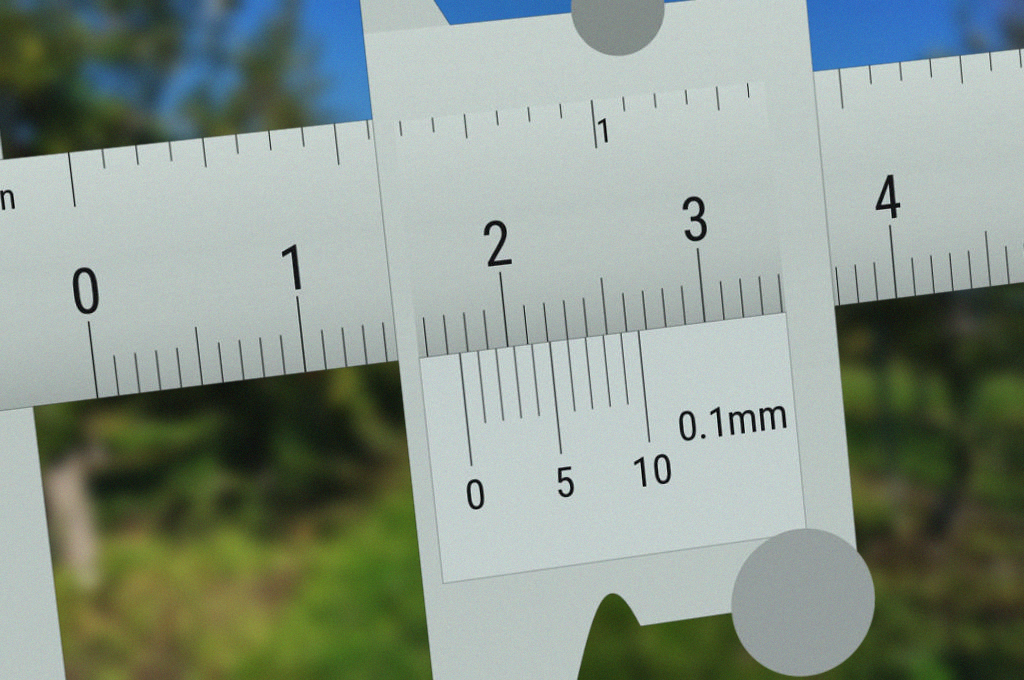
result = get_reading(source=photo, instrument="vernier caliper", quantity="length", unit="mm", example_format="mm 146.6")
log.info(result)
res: mm 17.6
